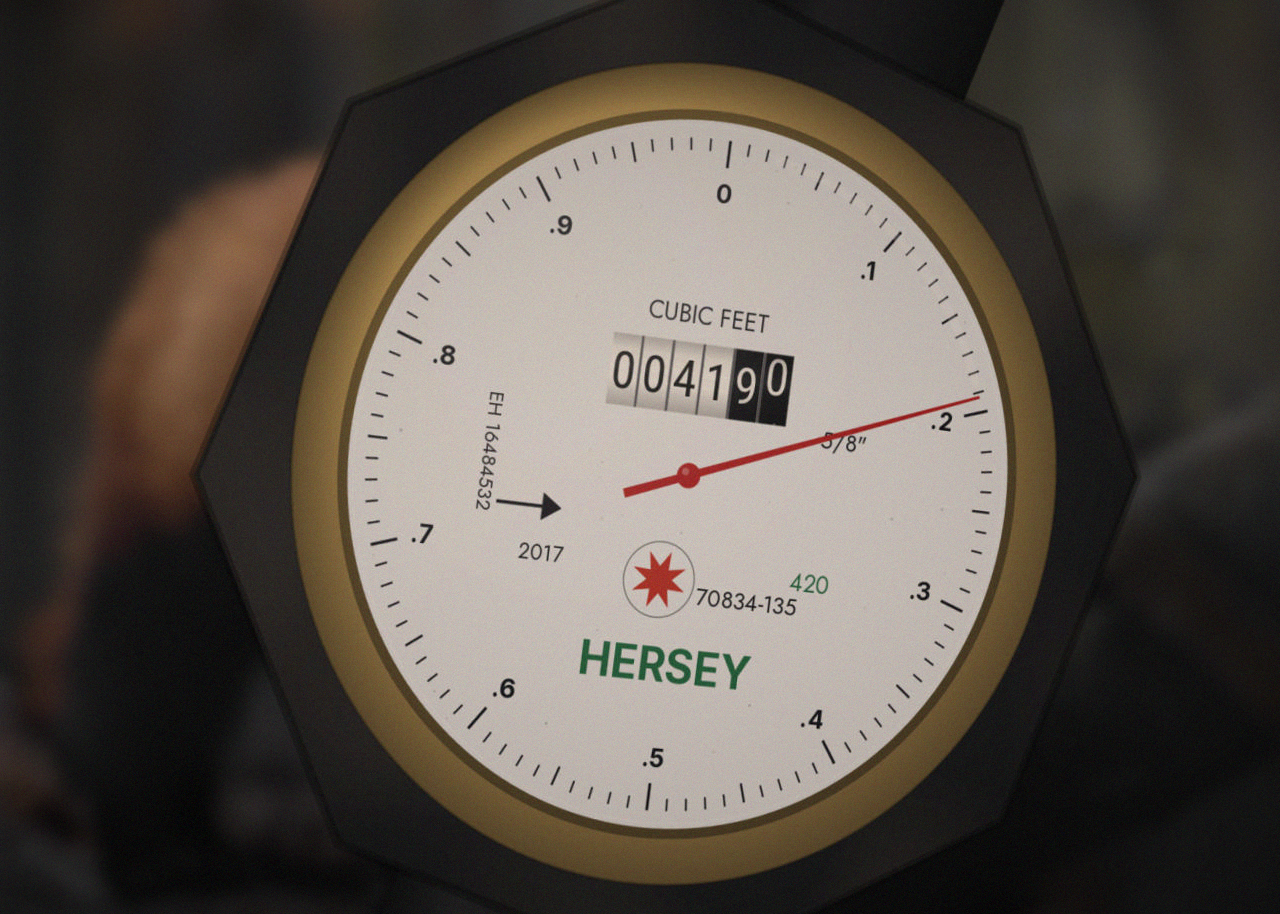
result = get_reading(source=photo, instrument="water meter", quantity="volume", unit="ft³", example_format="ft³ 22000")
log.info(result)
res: ft³ 4190.19
